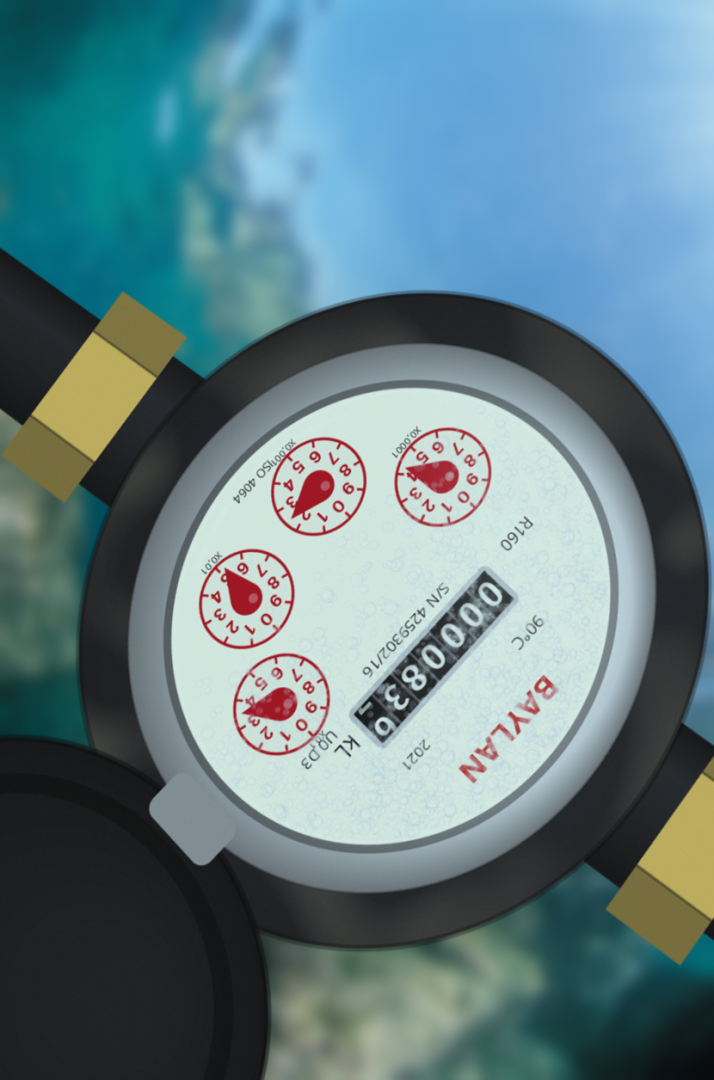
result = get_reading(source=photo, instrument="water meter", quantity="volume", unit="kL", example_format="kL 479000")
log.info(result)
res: kL 836.3524
